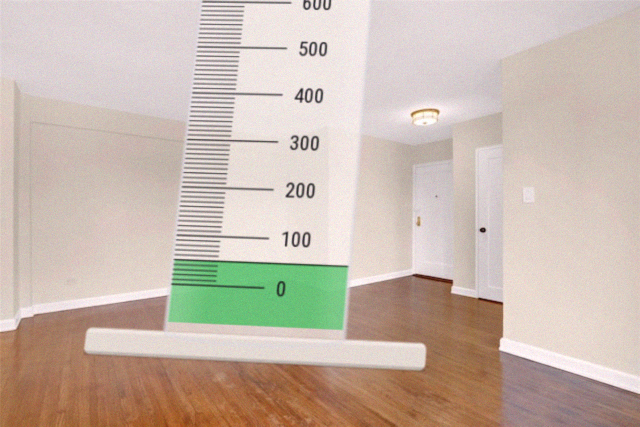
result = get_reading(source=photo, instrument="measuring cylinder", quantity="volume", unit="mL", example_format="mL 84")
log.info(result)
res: mL 50
